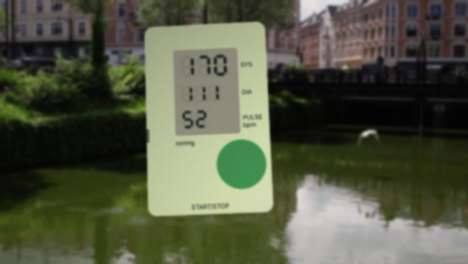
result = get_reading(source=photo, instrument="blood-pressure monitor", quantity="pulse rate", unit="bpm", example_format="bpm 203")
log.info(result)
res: bpm 52
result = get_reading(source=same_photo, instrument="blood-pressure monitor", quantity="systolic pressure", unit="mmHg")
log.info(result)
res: mmHg 170
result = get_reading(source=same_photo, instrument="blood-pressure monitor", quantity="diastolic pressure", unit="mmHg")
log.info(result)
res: mmHg 111
